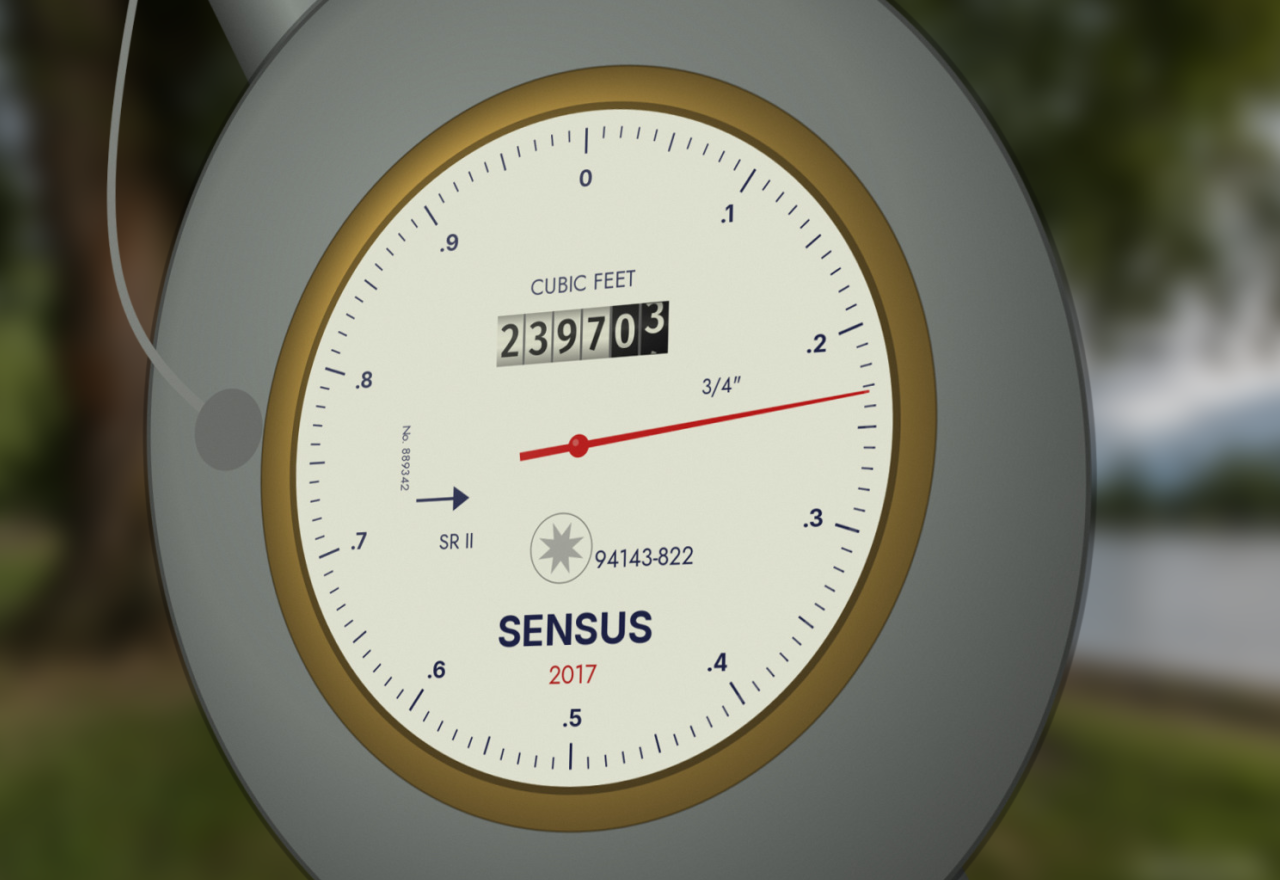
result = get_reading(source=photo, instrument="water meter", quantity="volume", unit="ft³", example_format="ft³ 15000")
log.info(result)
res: ft³ 239703.23
